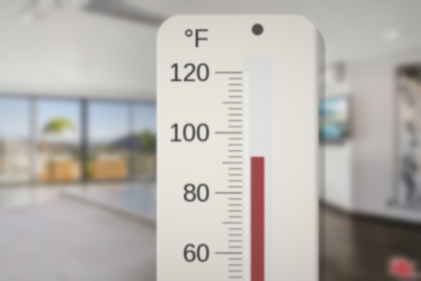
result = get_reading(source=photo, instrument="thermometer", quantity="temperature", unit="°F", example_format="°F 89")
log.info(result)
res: °F 92
